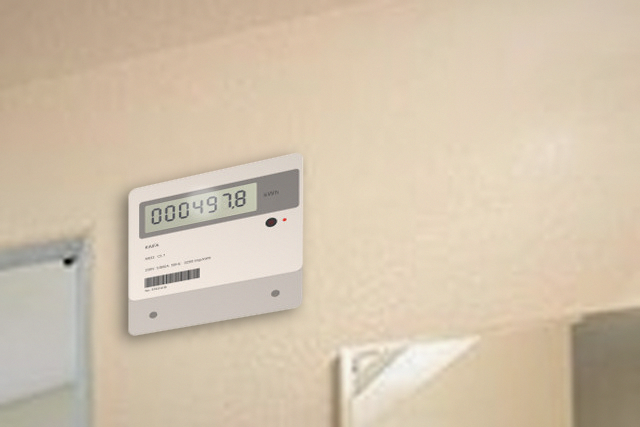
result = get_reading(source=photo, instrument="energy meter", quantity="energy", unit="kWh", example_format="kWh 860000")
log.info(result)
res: kWh 497.8
